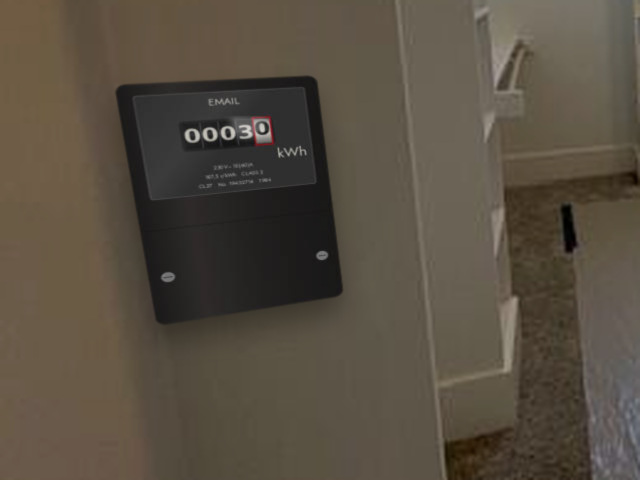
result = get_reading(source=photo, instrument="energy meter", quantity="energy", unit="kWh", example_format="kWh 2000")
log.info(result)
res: kWh 3.0
